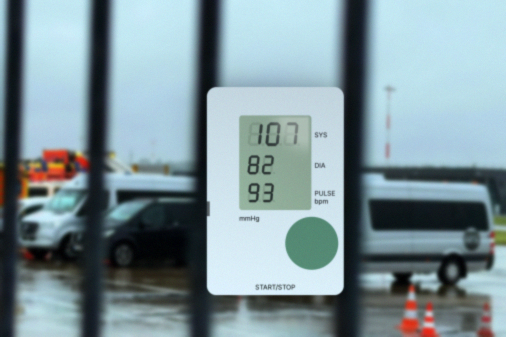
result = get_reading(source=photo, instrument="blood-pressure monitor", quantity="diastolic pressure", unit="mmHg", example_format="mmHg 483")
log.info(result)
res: mmHg 82
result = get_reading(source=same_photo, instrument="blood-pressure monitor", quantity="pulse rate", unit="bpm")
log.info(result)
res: bpm 93
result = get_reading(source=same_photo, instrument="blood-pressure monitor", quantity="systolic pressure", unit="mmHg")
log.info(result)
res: mmHg 107
